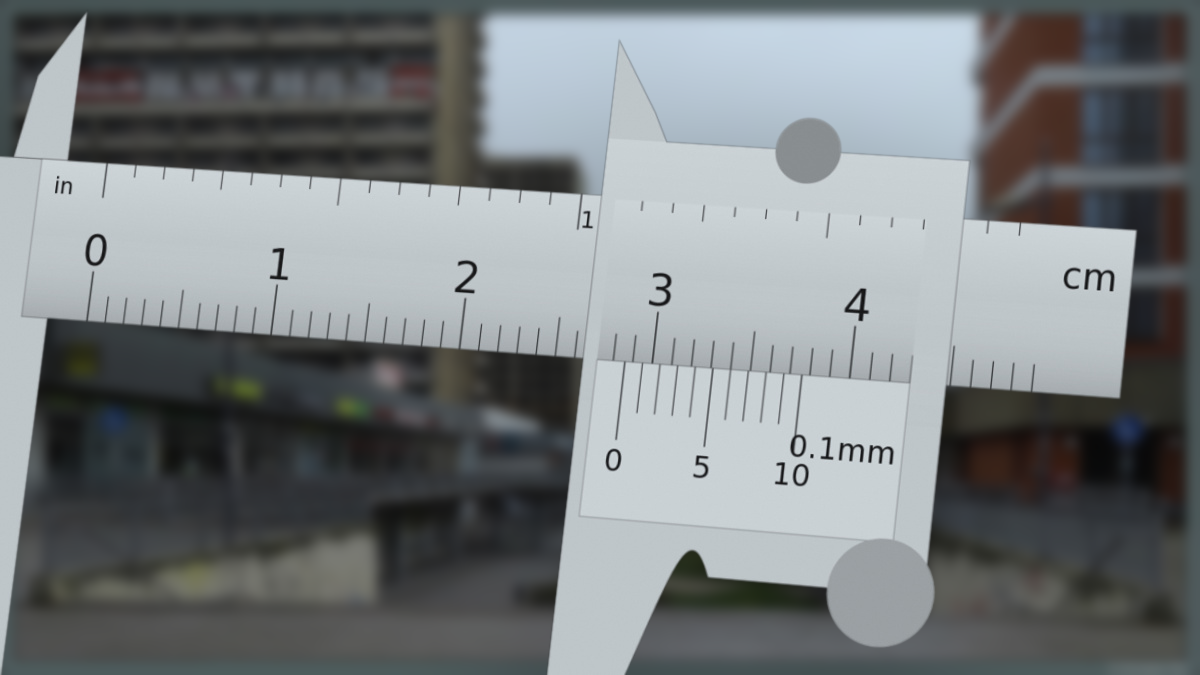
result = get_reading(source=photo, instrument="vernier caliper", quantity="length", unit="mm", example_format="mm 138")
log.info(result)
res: mm 28.6
